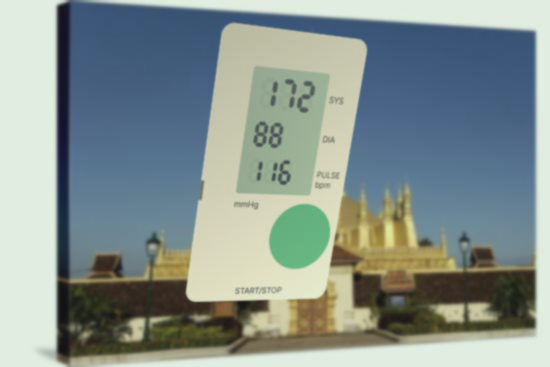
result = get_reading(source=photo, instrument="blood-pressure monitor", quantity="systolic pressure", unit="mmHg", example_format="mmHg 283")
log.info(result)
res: mmHg 172
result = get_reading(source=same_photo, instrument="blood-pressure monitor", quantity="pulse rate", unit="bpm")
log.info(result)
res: bpm 116
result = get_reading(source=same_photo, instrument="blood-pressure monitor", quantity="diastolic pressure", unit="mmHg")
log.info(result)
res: mmHg 88
